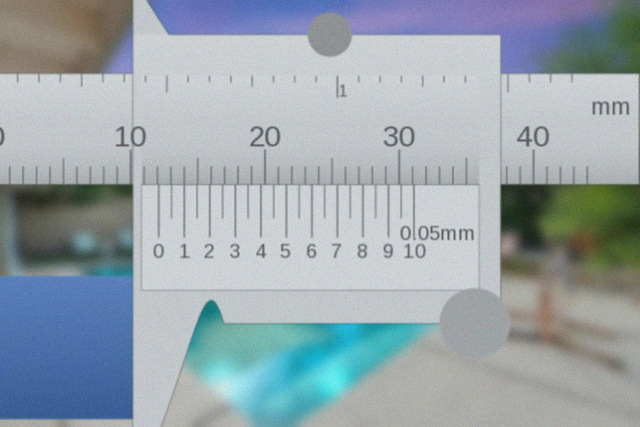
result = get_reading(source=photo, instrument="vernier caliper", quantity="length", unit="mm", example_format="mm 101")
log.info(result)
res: mm 12.1
